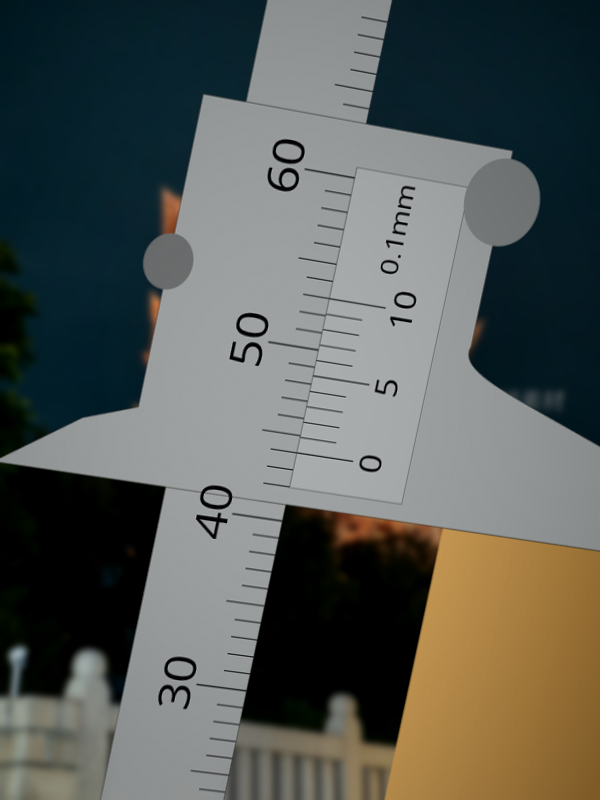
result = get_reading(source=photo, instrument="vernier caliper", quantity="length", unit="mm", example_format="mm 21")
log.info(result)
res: mm 44.0
